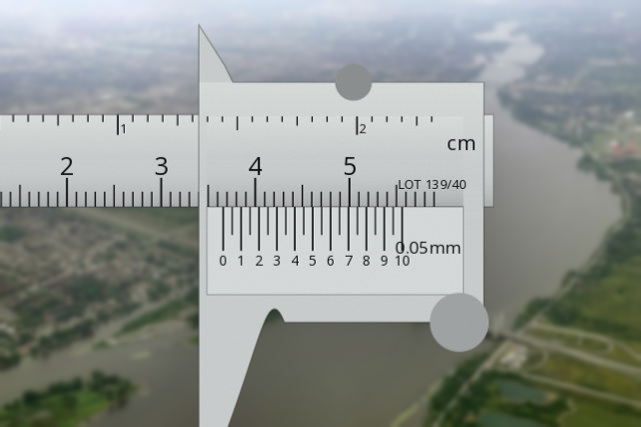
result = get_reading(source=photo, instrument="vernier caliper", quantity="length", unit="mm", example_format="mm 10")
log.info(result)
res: mm 36.6
